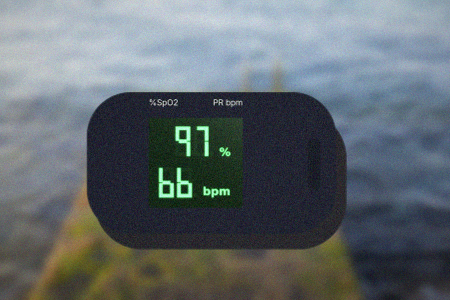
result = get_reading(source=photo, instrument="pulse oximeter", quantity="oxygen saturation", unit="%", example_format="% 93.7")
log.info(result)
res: % 97
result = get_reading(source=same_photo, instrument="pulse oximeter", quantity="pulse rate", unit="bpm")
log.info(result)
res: bpm 66
